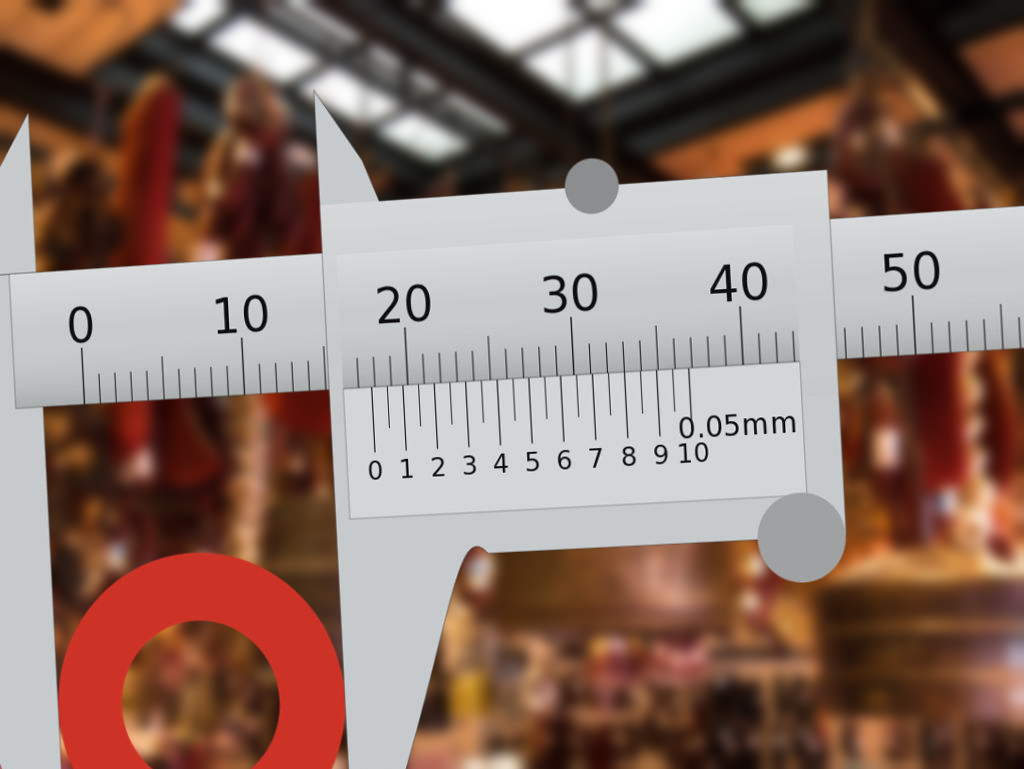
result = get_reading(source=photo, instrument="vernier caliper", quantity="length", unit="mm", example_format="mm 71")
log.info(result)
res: mm 17.8
